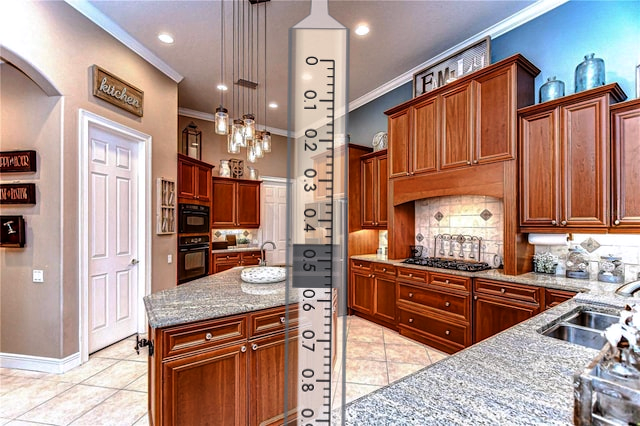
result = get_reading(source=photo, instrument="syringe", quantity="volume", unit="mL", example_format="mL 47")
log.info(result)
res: mL 0.46
